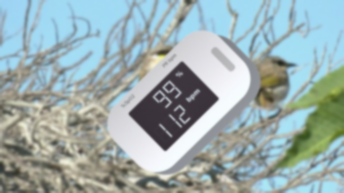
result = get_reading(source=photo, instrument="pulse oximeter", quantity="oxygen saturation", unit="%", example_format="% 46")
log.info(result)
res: % 99
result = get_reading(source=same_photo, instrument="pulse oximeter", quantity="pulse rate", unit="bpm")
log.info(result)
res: bpm 112
